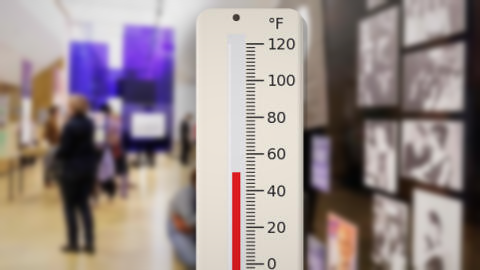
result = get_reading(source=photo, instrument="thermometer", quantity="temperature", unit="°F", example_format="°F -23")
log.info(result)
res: °F 50
